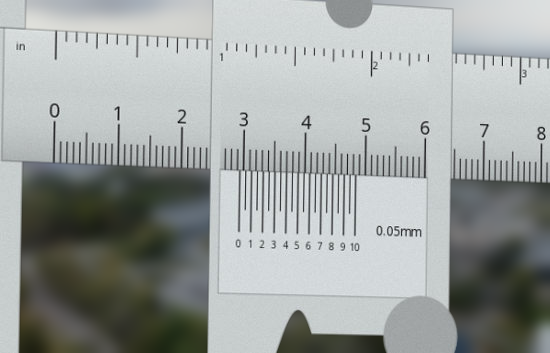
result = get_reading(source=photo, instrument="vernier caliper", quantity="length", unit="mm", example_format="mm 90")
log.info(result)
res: mm 29.4
